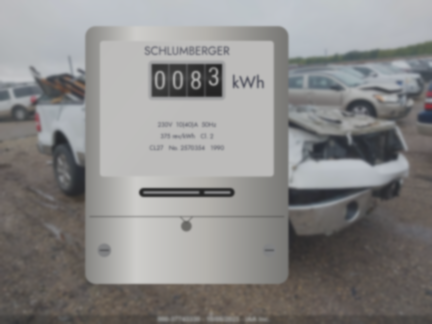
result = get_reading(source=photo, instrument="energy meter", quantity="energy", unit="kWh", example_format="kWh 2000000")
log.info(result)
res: kWh 83
